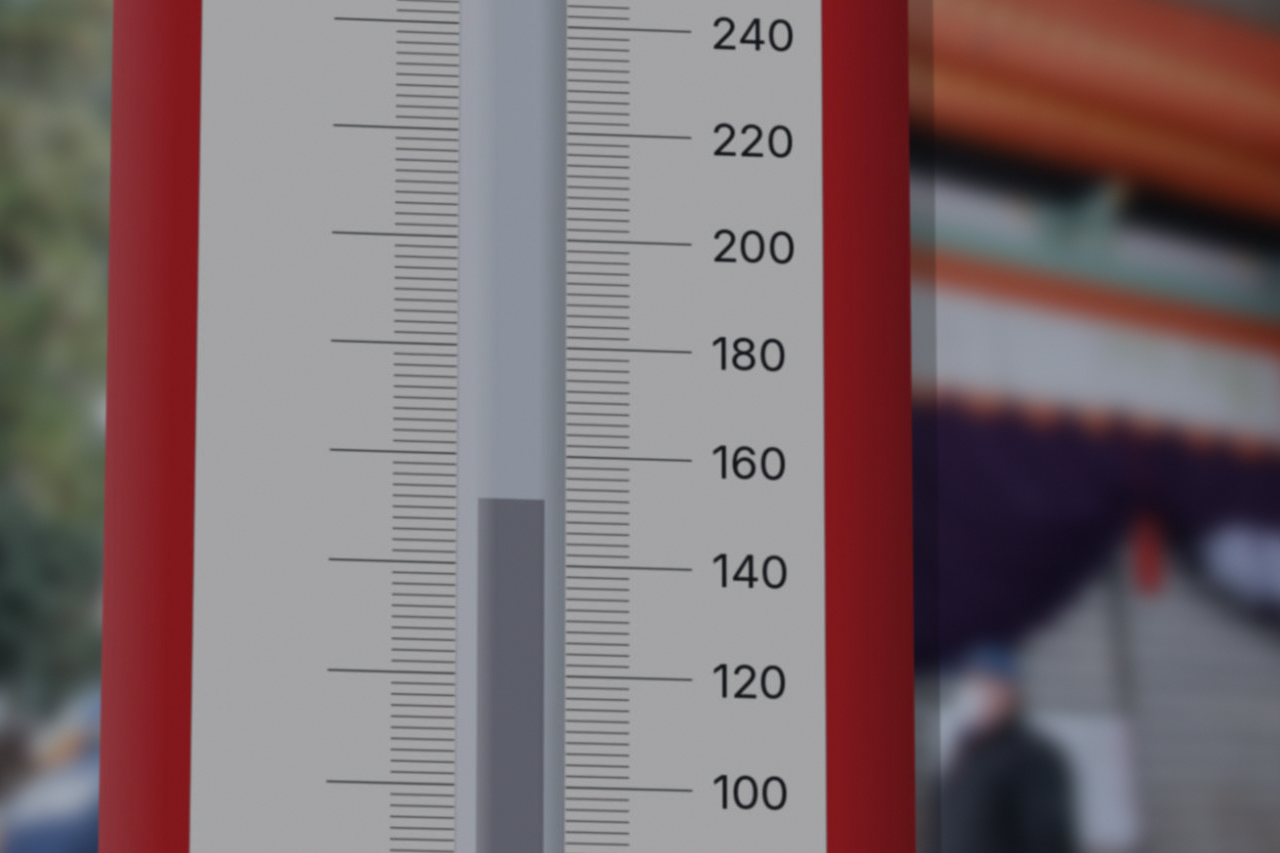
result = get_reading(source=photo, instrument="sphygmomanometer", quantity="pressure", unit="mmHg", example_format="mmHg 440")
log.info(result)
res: mmHg 152
